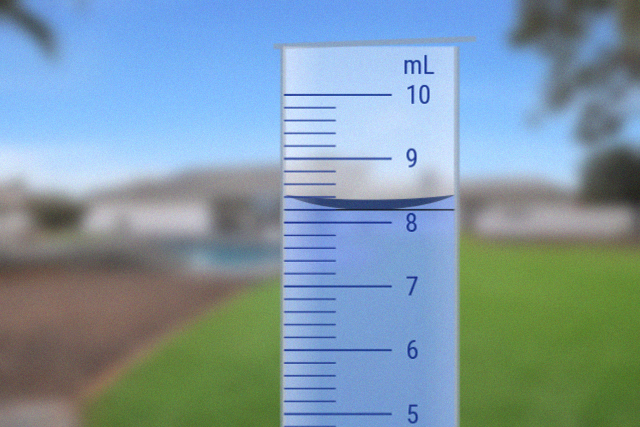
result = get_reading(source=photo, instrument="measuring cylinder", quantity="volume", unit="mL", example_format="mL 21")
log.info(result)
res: mL 8.2
